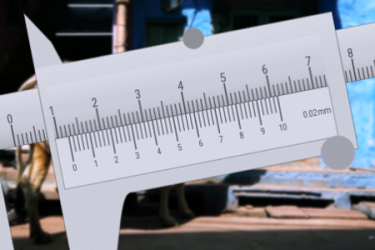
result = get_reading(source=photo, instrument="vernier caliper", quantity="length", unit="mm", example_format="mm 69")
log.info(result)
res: mm 12.5
